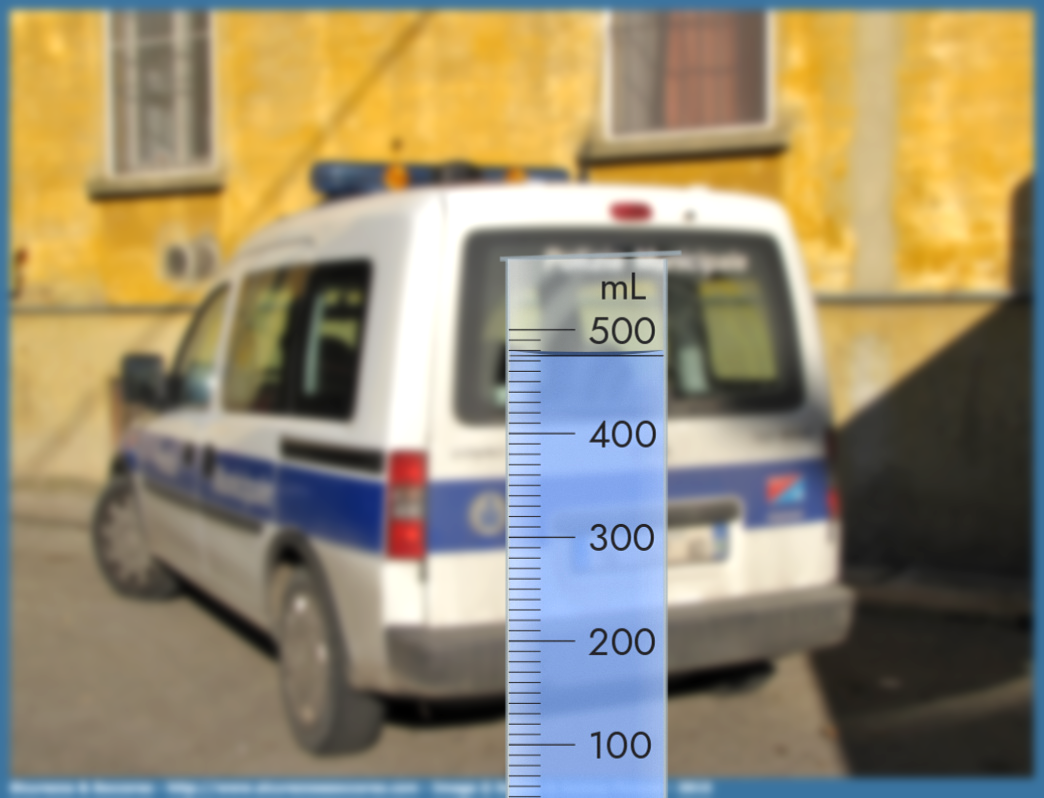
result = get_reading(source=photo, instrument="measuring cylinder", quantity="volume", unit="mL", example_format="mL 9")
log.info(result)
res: mL 475
